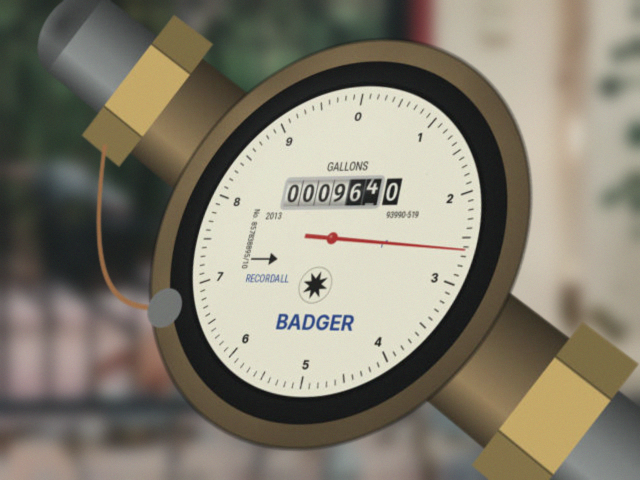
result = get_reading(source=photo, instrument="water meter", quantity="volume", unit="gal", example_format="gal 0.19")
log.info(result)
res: gal 9642.6
